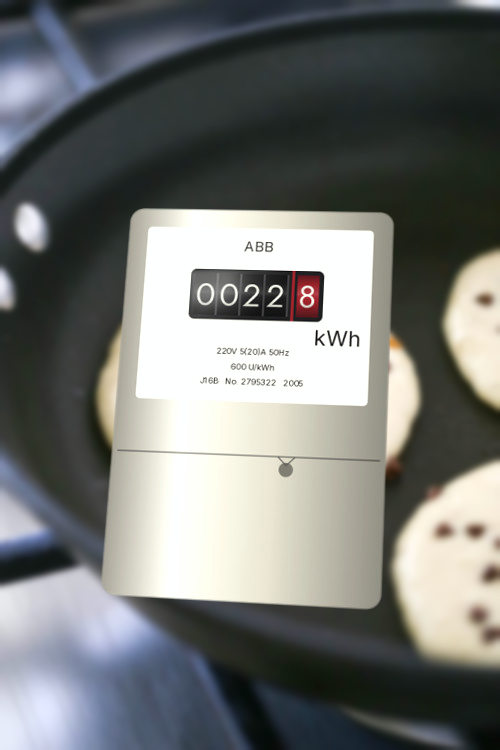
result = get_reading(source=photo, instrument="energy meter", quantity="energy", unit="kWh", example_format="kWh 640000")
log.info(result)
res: kWh 22.8
